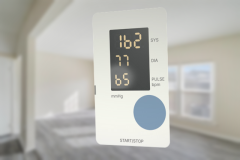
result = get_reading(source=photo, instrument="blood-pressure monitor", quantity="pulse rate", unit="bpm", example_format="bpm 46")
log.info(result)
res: bpm 65
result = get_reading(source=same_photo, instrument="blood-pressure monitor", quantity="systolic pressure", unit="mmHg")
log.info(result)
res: mmHg 162
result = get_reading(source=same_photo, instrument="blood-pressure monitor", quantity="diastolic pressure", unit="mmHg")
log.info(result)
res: mmHg 77
